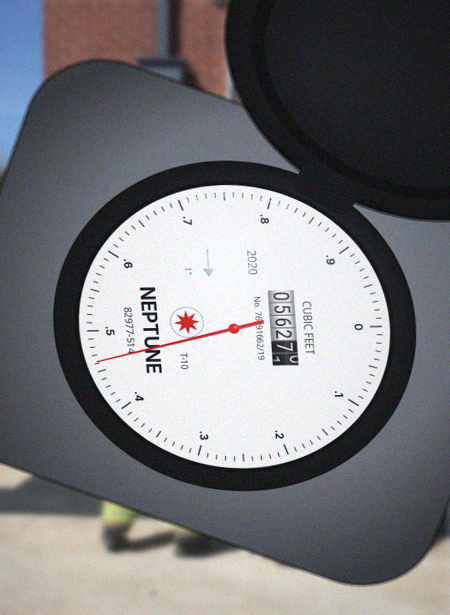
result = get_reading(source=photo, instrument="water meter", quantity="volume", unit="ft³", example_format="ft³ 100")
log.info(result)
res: ft³ 56270.46
